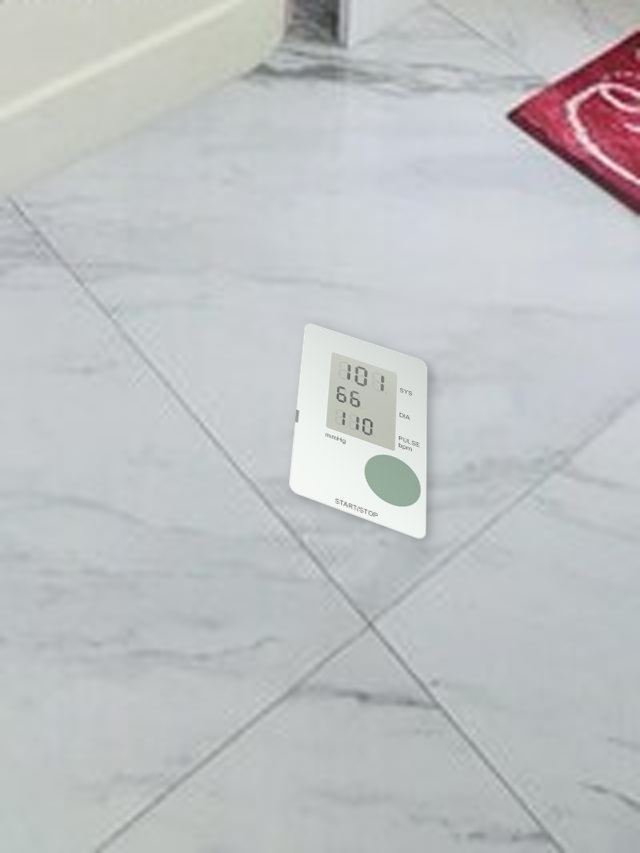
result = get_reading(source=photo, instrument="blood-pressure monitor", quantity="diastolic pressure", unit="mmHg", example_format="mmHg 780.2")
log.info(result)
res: mmHg 66
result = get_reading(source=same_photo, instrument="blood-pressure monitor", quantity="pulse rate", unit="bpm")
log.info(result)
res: bpm 110
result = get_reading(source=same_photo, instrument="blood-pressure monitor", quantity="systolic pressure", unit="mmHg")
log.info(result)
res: mmHg 101
